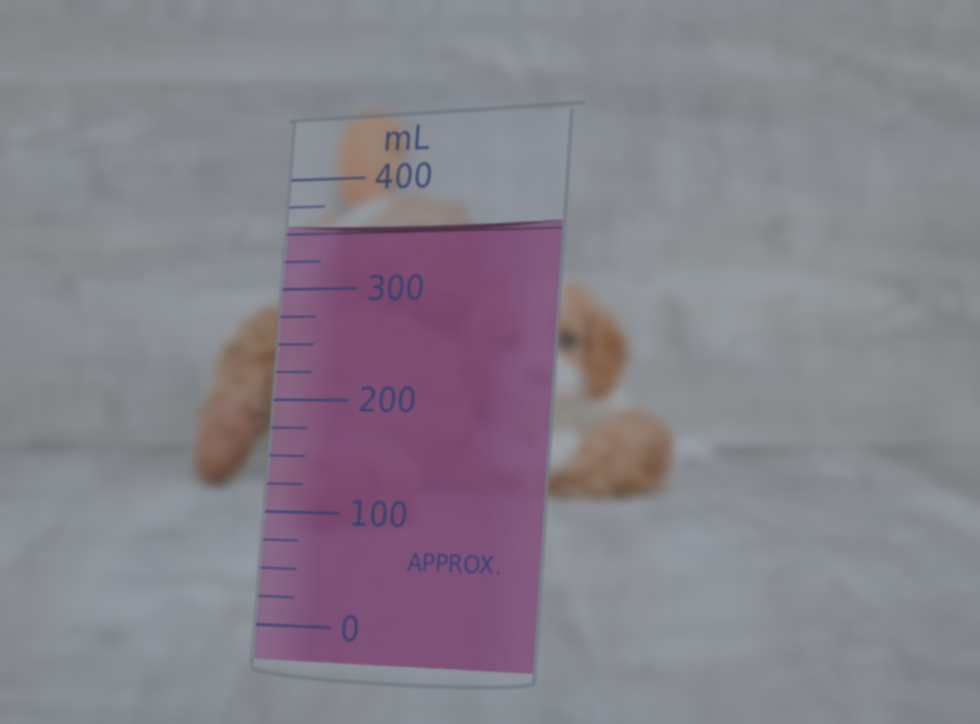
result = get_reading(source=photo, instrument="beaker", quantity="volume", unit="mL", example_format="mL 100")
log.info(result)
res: mL 350
